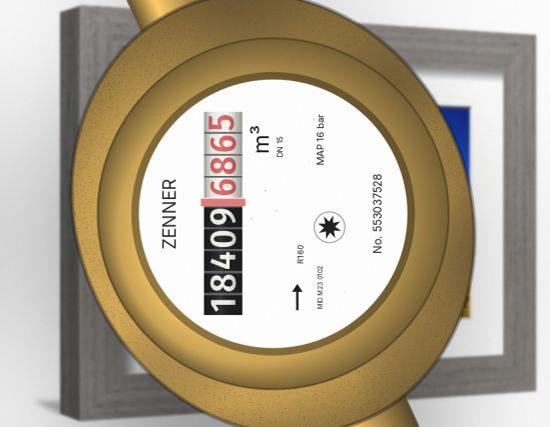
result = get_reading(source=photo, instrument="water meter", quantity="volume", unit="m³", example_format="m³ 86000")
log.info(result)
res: m³ 18409.6865
